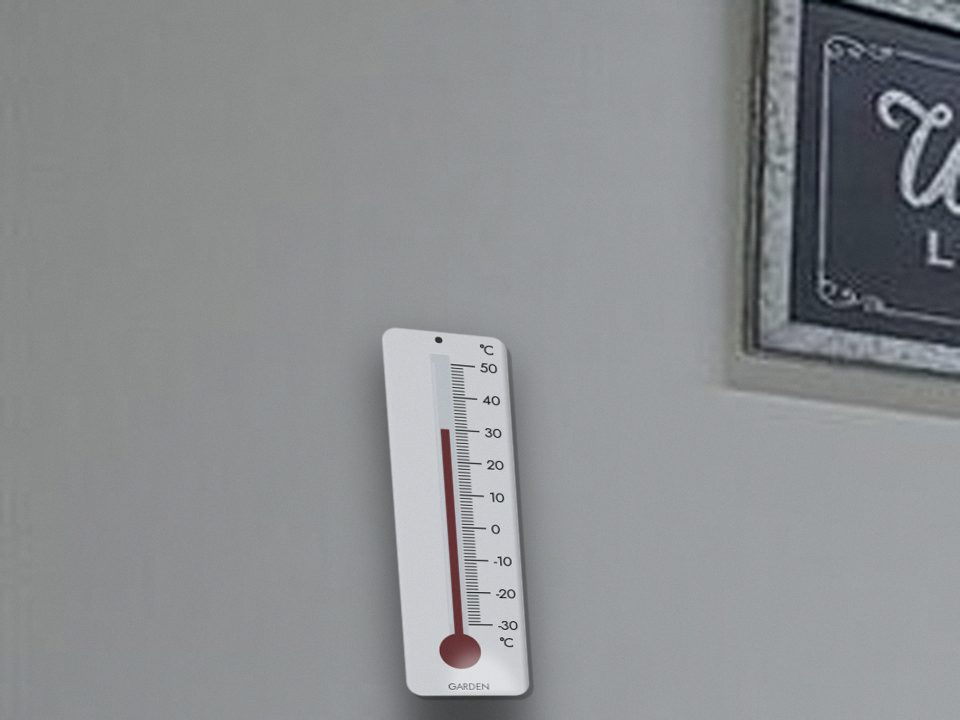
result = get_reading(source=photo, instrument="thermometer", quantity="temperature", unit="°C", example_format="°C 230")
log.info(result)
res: °C 30
